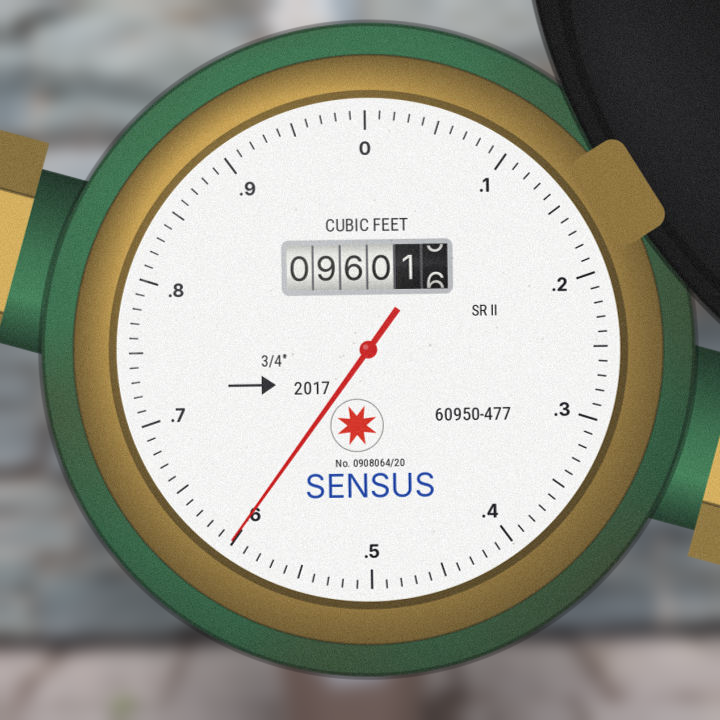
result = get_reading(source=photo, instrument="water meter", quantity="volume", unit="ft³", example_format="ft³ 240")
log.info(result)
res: ft³ 96015.60
